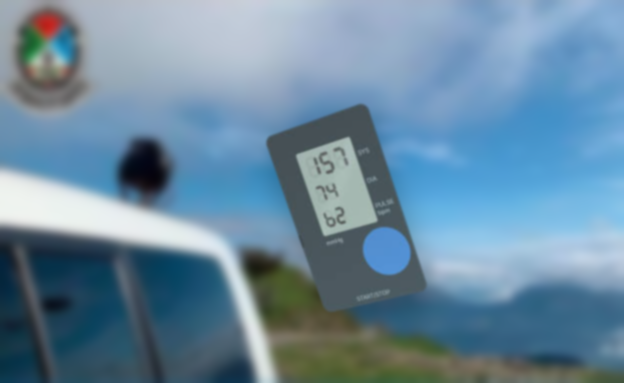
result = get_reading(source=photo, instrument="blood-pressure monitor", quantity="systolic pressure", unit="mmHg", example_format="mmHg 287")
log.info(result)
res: mmHg 157
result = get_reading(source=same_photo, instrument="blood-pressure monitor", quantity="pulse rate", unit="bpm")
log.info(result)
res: bpm 62
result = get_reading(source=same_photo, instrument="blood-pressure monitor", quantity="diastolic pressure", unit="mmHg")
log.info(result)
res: mmHg 74
